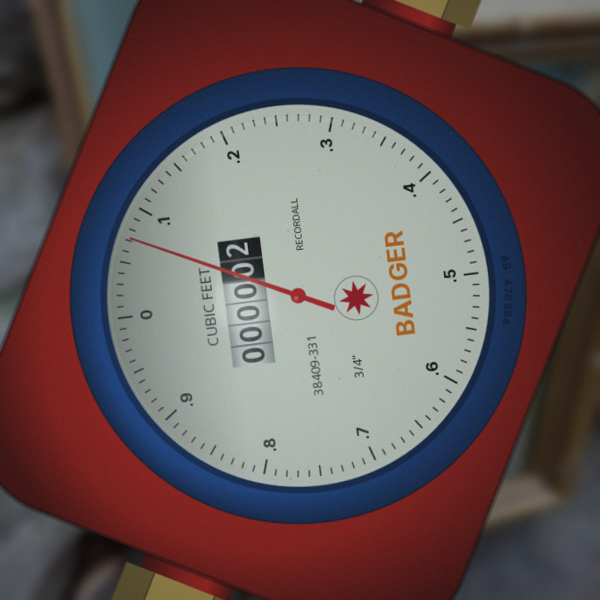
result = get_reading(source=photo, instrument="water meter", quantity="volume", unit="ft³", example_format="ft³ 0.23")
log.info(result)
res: ft³ 2.07
